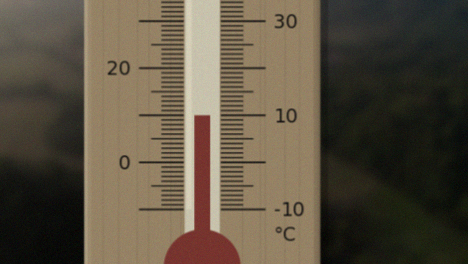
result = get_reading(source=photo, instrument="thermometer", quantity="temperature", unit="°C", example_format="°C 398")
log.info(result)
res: °C 10
